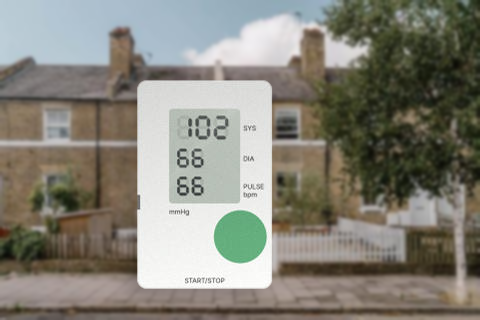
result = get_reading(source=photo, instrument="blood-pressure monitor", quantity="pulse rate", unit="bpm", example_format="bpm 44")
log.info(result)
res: bpm 66
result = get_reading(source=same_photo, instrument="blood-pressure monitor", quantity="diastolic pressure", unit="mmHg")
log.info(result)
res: mmHg 66
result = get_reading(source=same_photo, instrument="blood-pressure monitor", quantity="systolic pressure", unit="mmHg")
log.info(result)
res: mmHg 102
